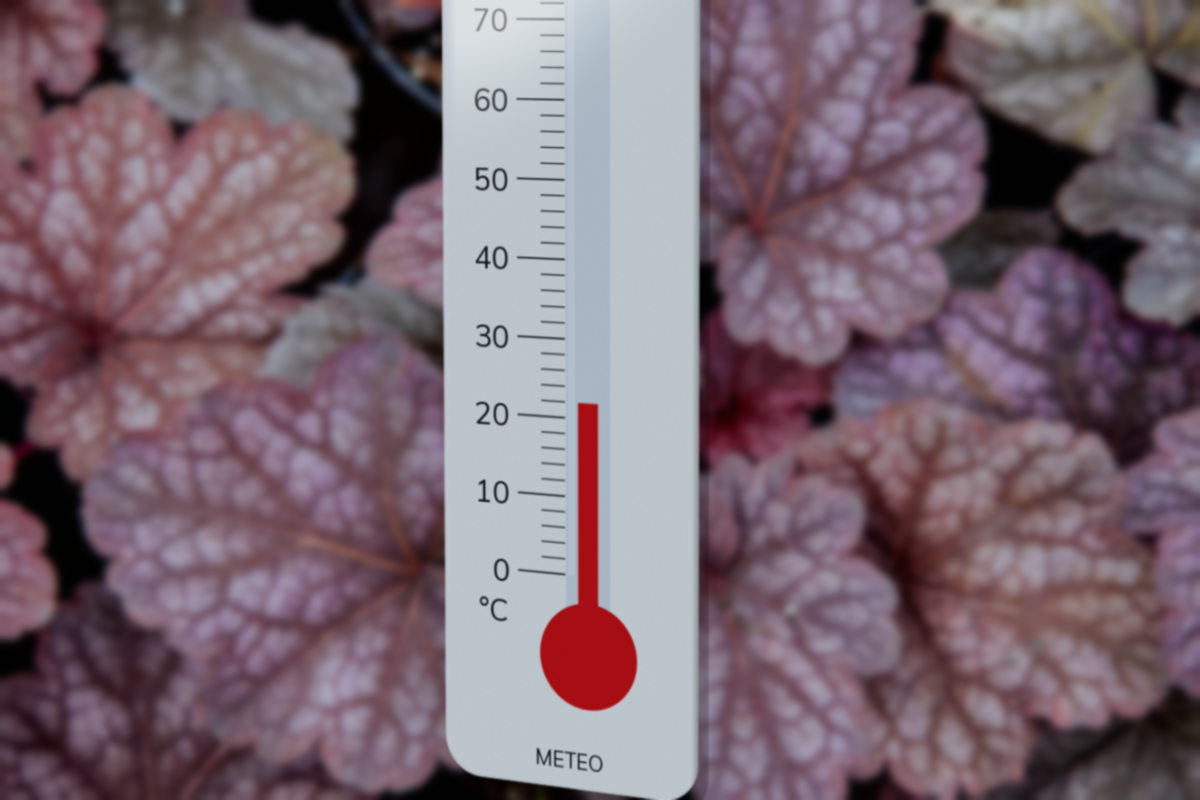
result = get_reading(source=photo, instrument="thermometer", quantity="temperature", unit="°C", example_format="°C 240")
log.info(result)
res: °C 22
